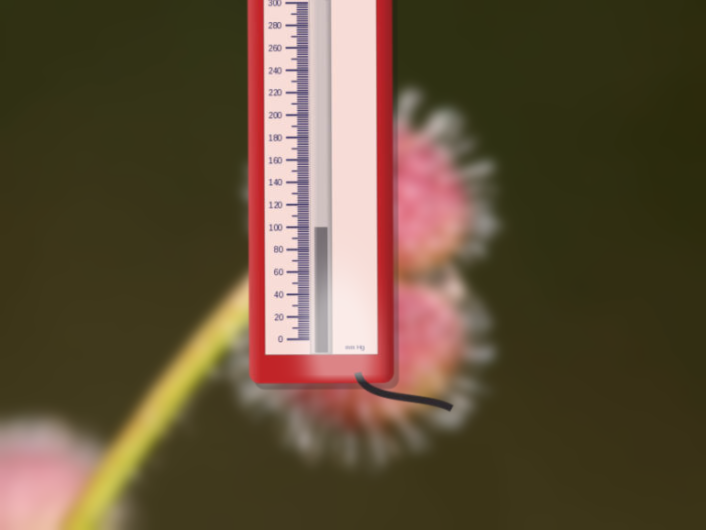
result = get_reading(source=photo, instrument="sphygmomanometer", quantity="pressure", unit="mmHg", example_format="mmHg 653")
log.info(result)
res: mmHg 100
